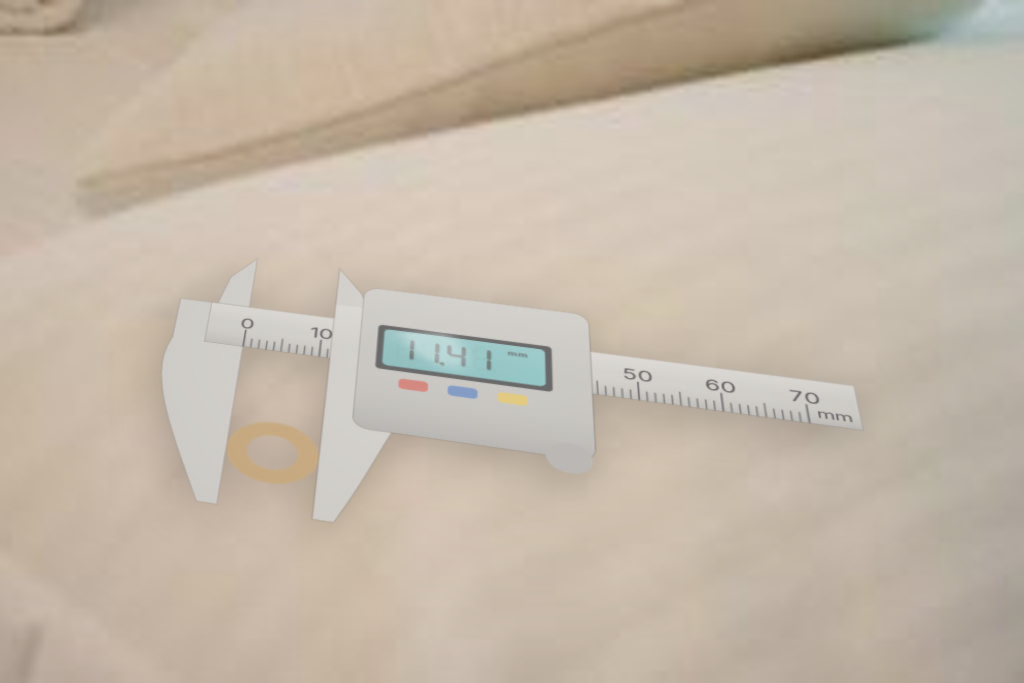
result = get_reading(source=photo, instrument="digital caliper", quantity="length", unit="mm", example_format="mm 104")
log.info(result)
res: mm 11.41
